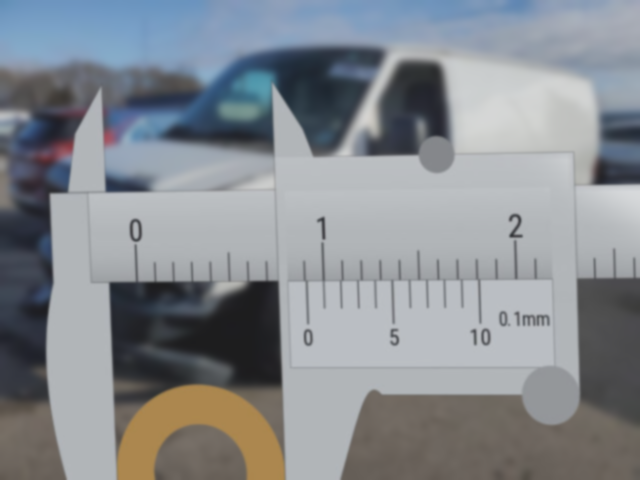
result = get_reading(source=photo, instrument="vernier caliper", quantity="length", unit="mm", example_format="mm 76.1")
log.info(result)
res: mm 9.1
